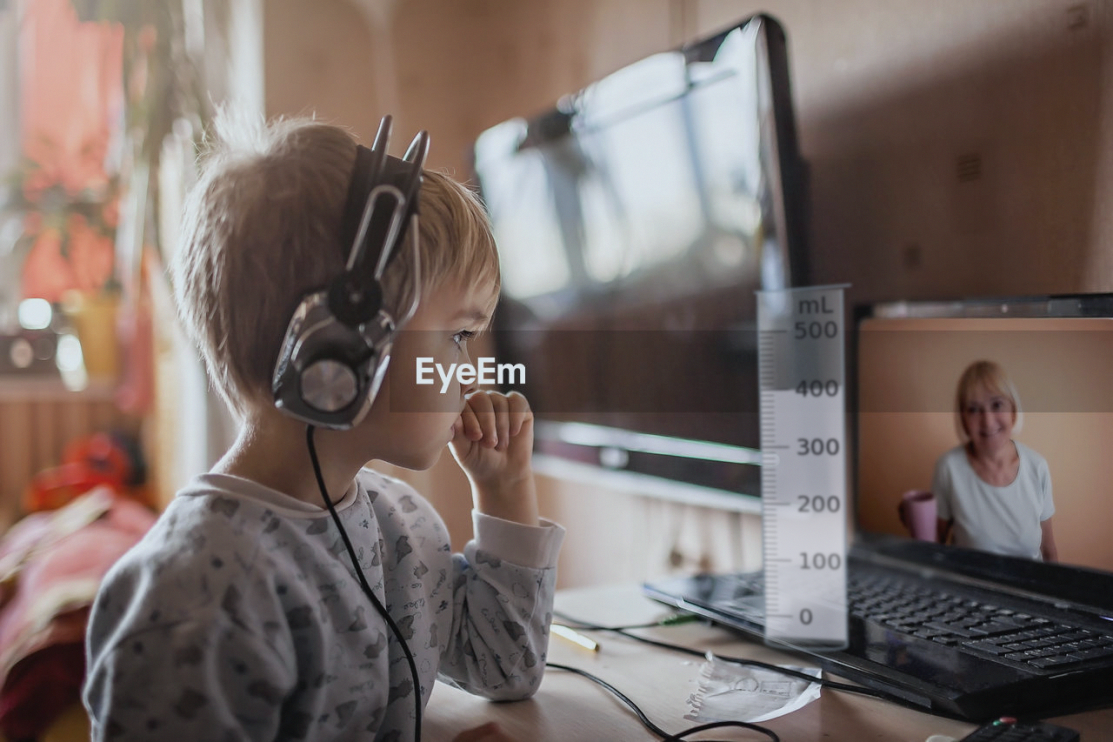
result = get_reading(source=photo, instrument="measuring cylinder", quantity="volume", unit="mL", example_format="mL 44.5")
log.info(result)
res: mL 400
